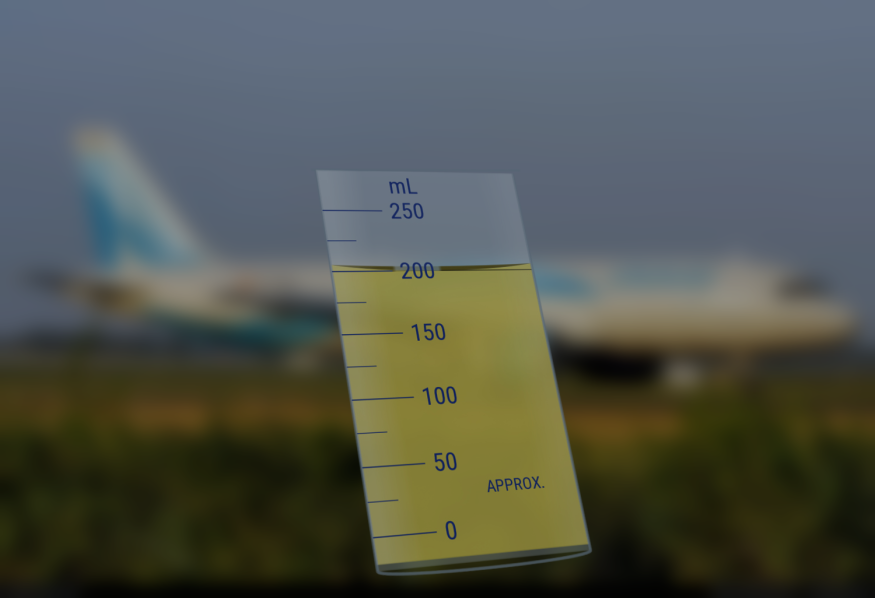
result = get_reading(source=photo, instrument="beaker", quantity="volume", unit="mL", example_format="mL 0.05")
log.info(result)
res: mL 200
